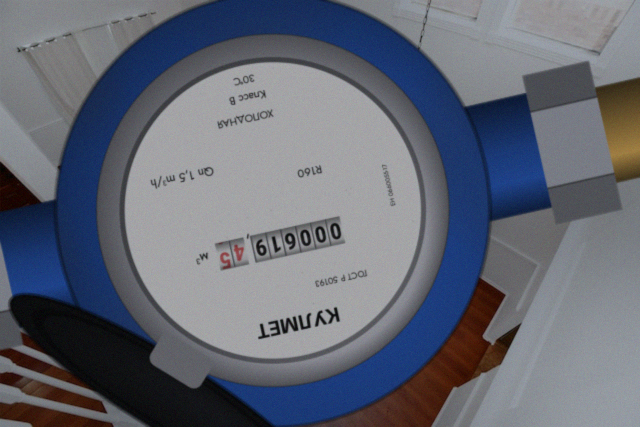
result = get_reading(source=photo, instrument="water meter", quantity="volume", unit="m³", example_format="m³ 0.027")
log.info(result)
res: m³ 619.45
